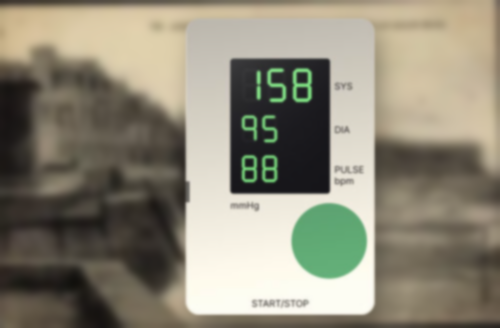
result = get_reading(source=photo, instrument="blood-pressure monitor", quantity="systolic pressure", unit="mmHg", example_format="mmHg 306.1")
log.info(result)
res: mmHg 158
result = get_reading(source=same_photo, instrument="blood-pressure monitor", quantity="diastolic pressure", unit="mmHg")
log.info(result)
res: mmHg 95
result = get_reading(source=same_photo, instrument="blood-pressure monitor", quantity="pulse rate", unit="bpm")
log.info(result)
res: bpm 88
